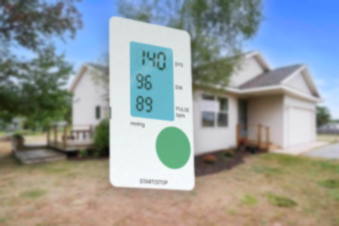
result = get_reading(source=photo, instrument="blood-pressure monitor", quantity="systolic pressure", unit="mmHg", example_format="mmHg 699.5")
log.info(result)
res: mmHg 140
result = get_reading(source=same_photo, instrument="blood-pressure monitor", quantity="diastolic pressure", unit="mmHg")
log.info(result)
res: mmHg 96
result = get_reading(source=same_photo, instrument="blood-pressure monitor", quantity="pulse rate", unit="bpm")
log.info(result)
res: bpm 89
